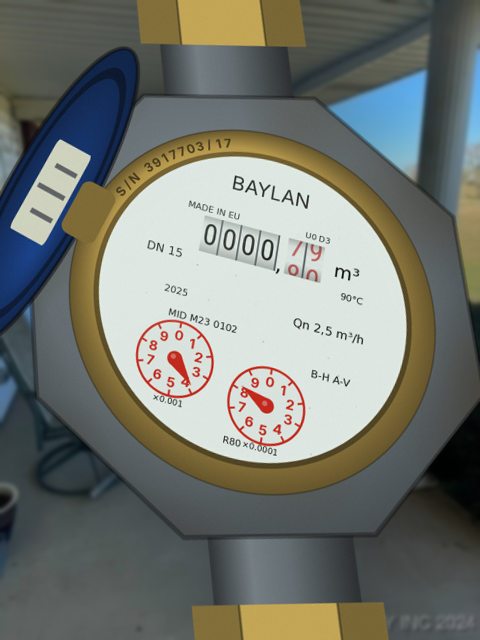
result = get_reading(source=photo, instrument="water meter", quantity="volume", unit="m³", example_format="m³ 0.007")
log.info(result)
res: m³ 0.7938
